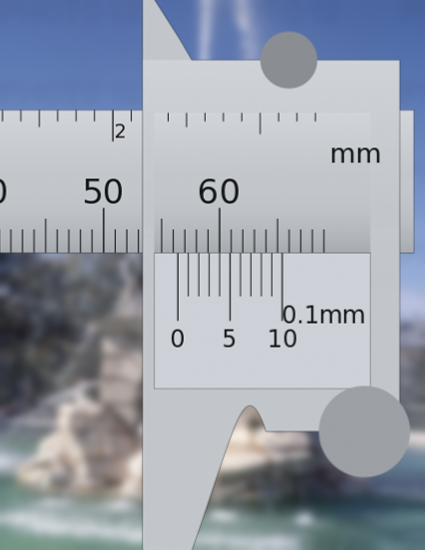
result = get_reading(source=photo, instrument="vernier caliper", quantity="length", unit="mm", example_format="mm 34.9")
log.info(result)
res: mm 56.4
